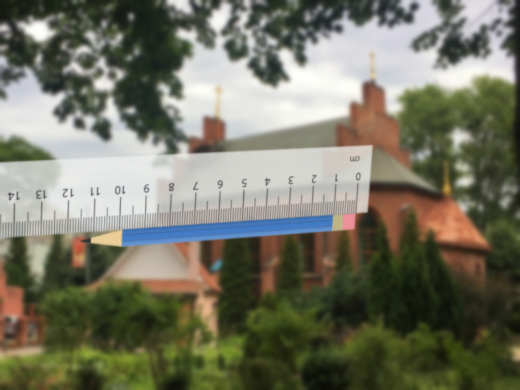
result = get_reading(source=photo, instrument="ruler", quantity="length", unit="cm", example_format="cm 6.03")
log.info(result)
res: cm 11.5
